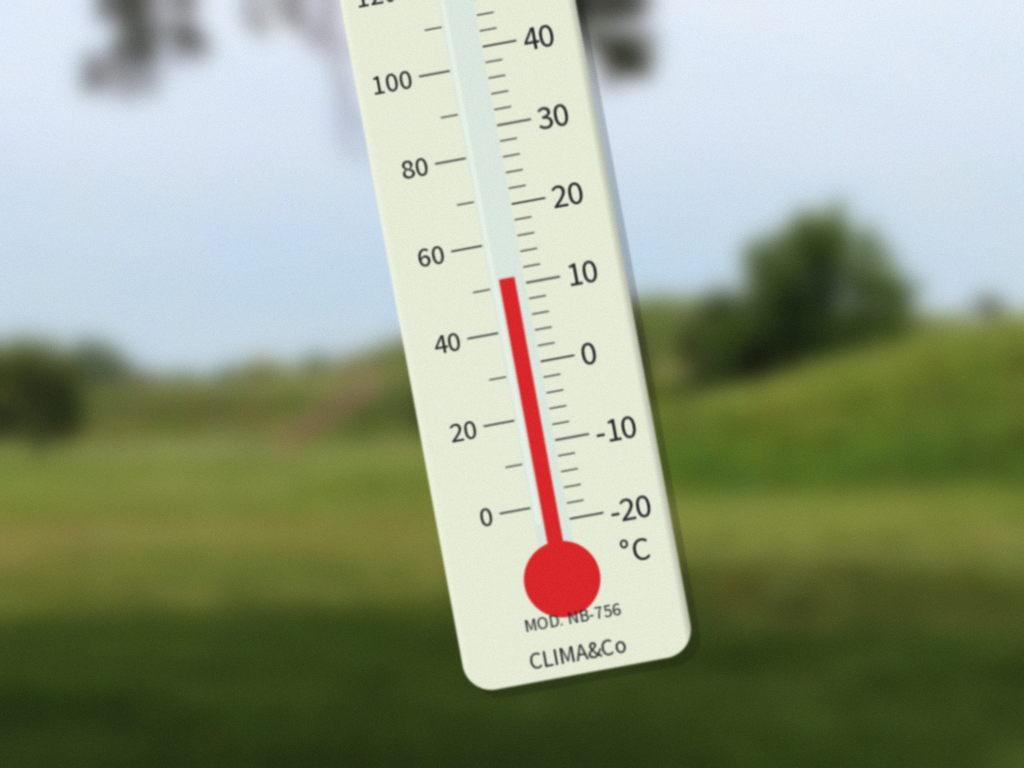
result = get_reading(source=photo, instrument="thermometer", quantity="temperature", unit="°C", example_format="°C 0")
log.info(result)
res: °C 11
